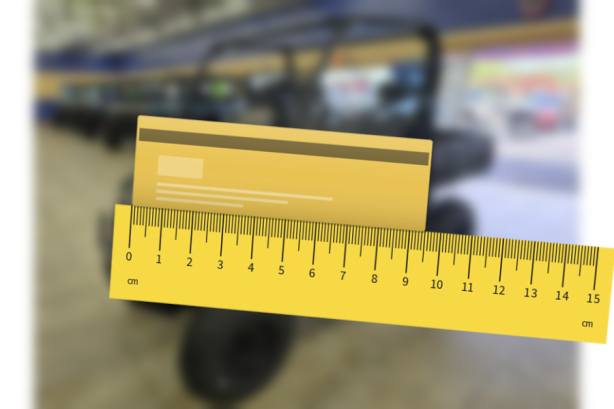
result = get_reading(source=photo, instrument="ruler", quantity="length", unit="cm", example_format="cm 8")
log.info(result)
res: cm 9.5
